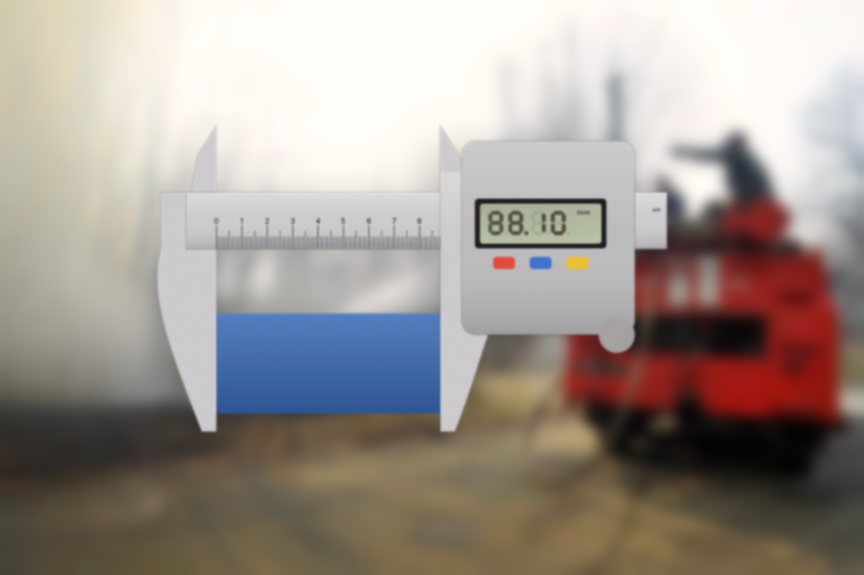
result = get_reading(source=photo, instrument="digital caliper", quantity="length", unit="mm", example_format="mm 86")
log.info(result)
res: mm 88.10
